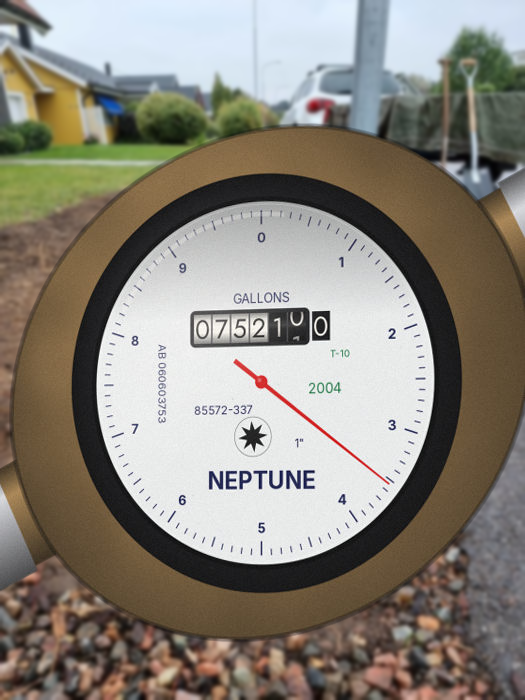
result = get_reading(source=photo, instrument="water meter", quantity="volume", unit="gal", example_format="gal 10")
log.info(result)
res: gal 752103.5
